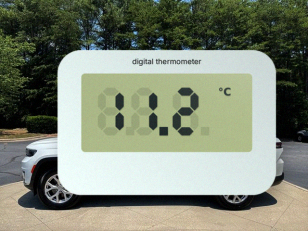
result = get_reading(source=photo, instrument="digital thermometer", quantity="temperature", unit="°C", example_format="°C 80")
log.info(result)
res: °C 11.2
